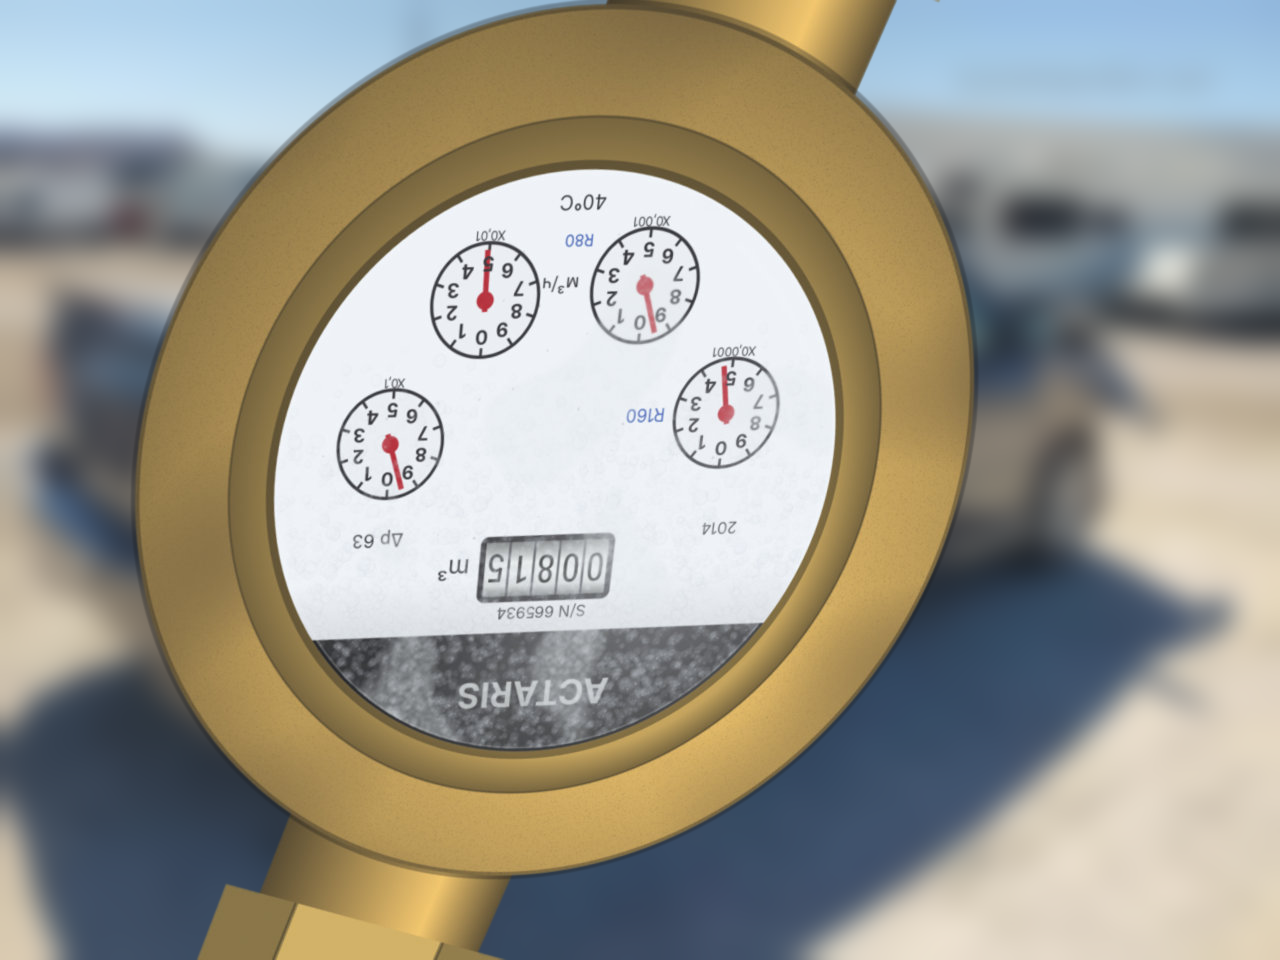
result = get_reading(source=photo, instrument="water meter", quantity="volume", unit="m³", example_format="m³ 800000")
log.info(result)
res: m³ 814.9494
